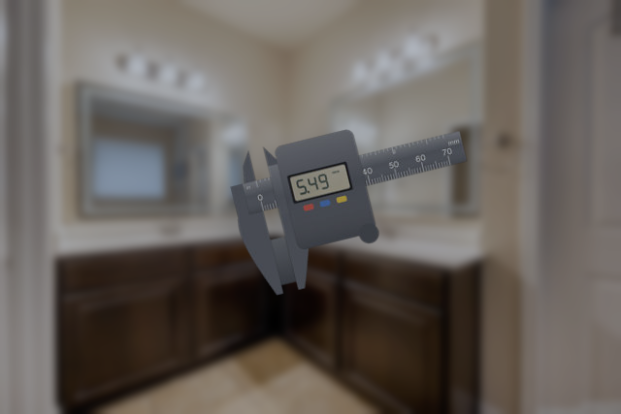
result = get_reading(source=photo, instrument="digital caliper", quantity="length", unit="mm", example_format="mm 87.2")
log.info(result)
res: mm 5.49
